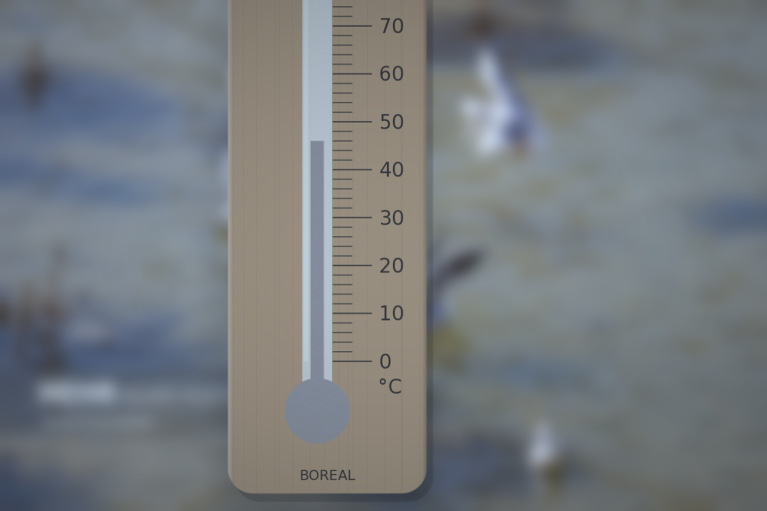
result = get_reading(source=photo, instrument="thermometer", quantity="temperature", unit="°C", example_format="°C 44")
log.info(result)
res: °C 46
